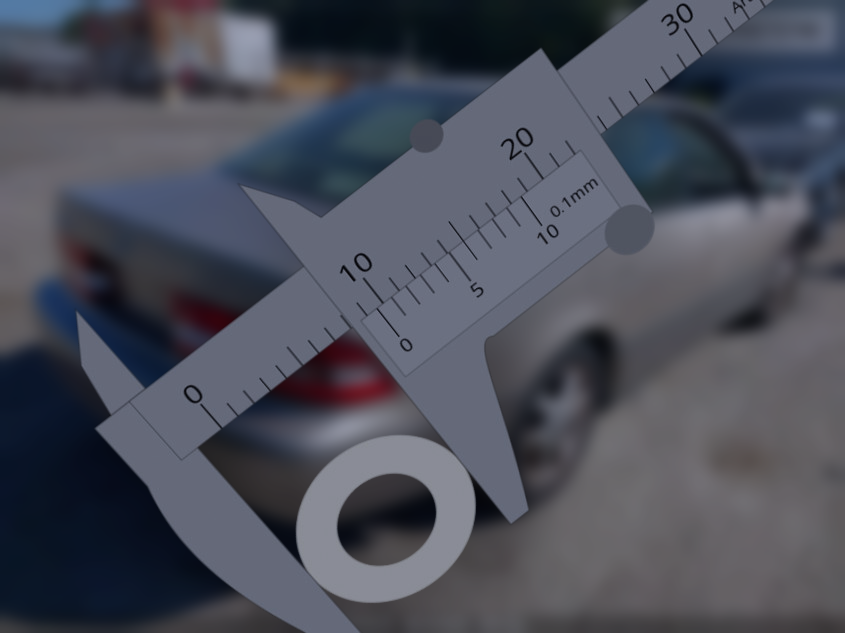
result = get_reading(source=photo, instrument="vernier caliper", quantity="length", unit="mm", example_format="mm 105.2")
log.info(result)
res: mm 9.6
